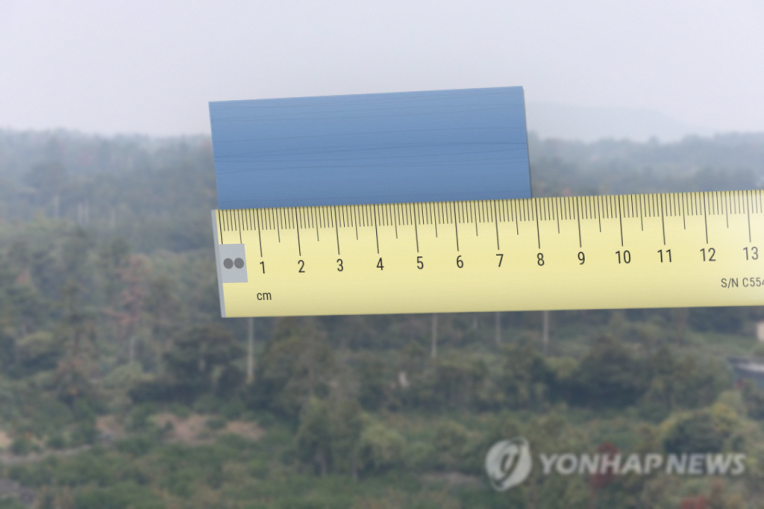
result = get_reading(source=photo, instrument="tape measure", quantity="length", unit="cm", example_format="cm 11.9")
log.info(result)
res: cm 7.9
